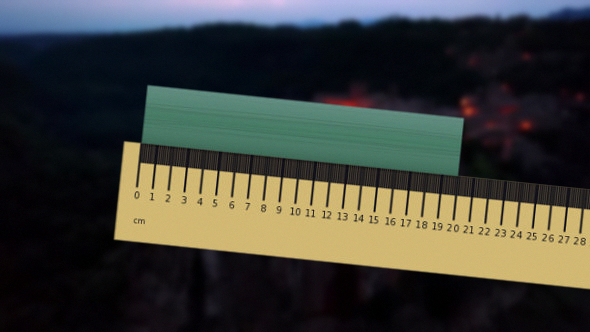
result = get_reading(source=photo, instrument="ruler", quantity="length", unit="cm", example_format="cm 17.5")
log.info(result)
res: cm 20
